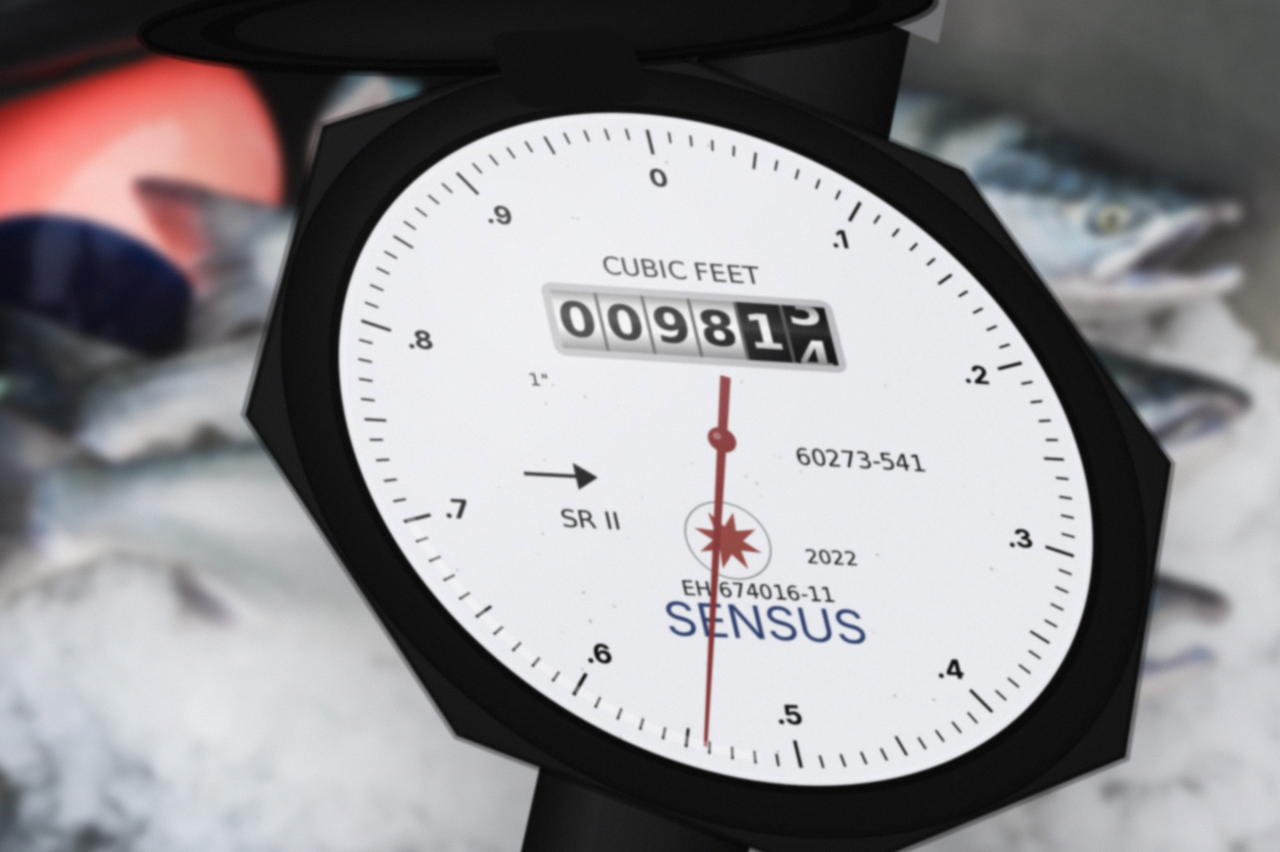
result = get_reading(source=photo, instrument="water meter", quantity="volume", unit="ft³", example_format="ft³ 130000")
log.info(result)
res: ft³ 9813.54
